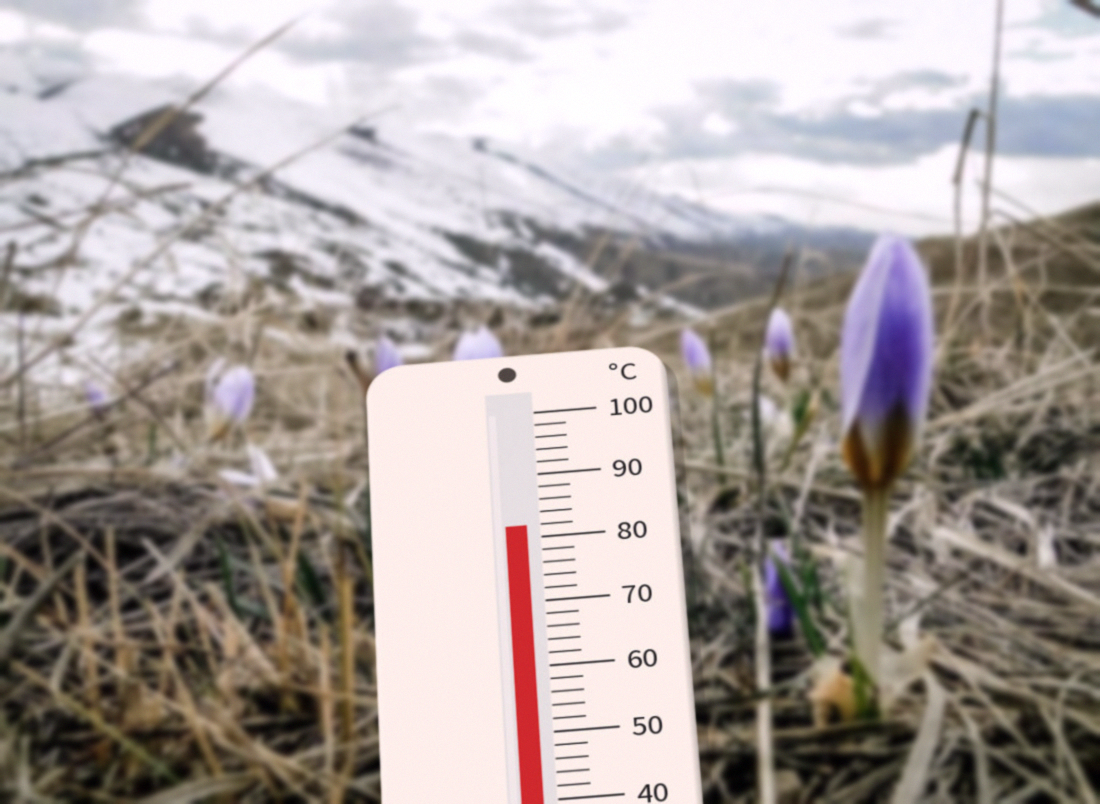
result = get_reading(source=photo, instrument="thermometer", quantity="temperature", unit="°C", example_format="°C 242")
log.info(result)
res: °C 82
